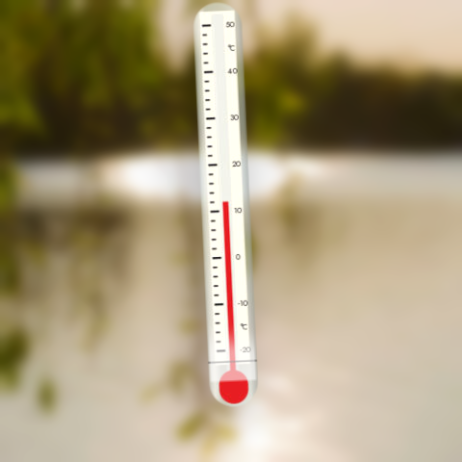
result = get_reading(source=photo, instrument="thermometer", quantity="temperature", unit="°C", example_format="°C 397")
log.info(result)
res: °C 12
